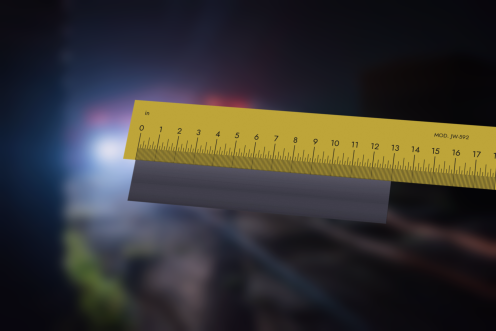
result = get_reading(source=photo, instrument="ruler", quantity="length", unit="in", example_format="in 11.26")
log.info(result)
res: in 13
